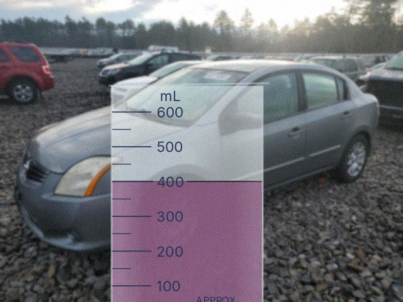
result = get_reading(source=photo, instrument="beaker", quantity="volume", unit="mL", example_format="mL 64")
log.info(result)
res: mL 400
